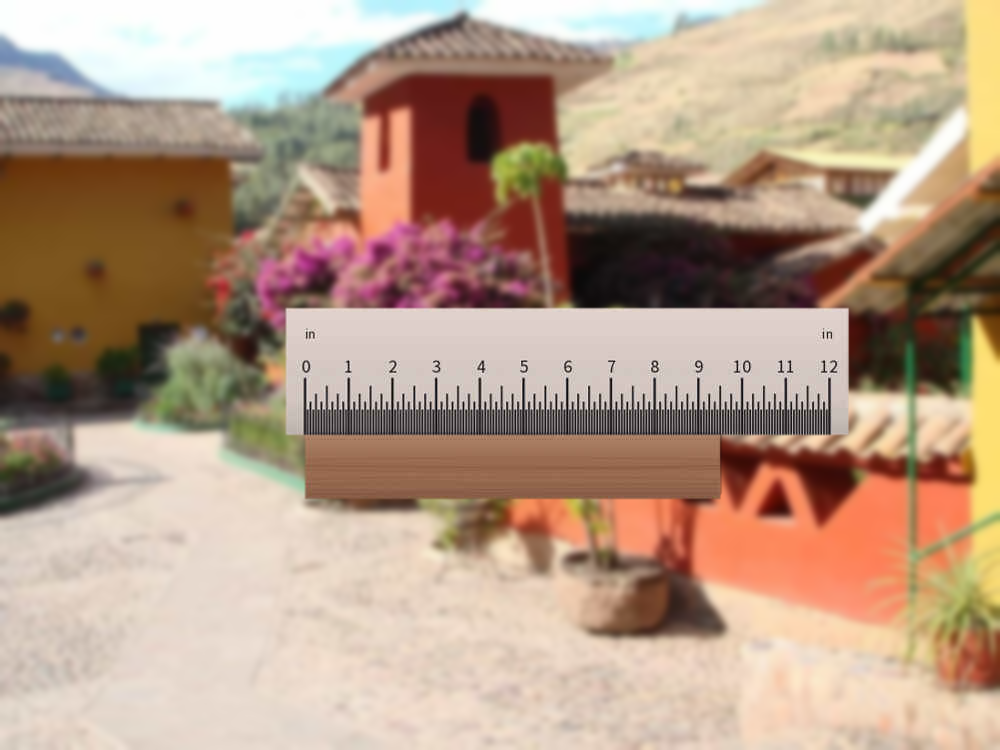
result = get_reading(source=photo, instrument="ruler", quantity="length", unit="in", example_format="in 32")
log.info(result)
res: in 9.5
